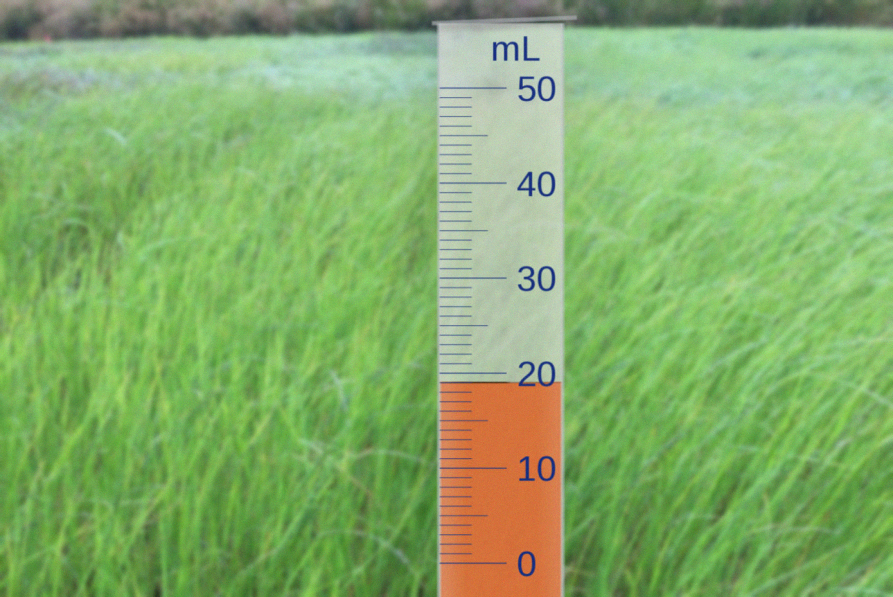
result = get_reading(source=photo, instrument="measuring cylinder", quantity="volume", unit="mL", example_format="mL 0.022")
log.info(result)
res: mL 19
